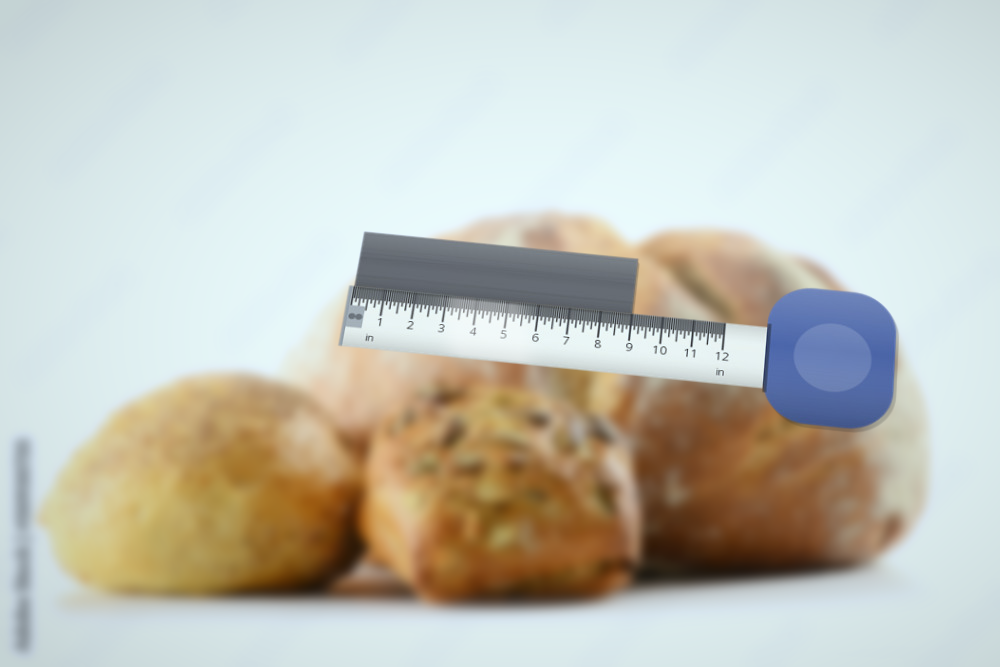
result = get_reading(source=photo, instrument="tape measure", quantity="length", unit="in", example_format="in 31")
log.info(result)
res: in 9
